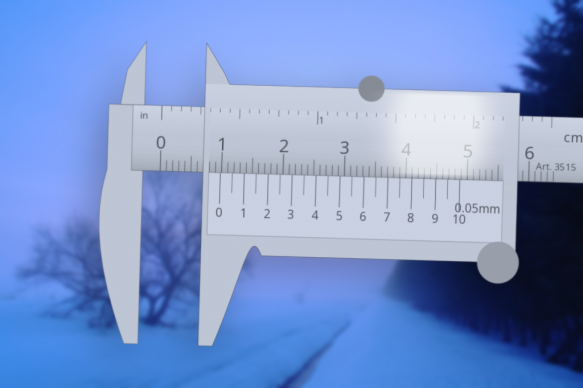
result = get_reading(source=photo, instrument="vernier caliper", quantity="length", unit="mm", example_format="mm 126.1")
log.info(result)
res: mm 9.8
